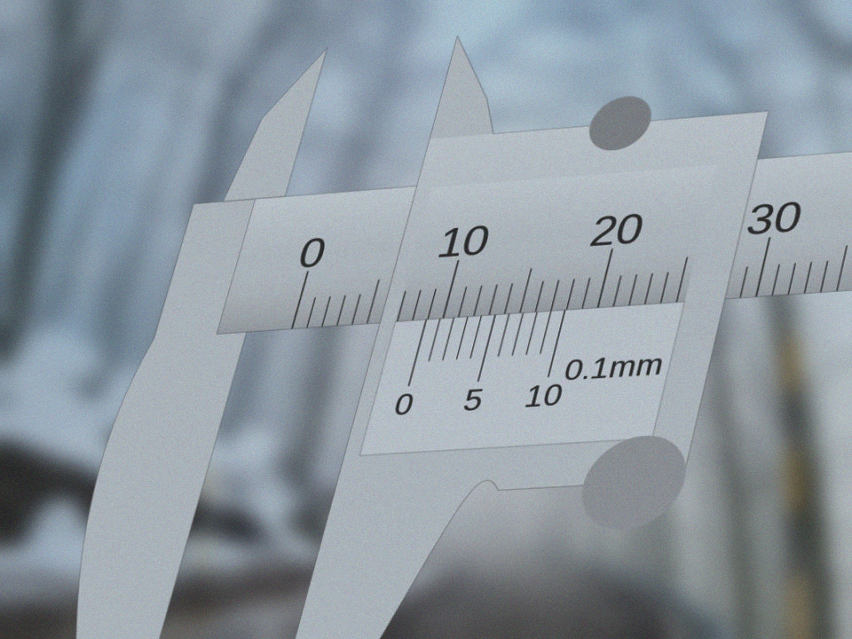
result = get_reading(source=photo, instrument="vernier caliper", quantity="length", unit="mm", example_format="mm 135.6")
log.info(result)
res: mm 8.9
